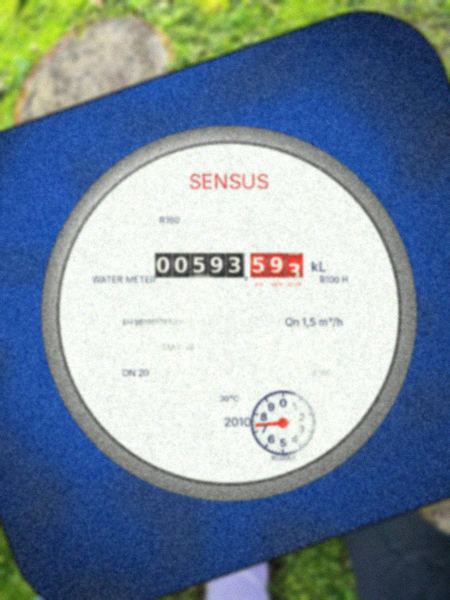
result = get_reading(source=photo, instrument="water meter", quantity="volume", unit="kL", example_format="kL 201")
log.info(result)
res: kL 593.5927
